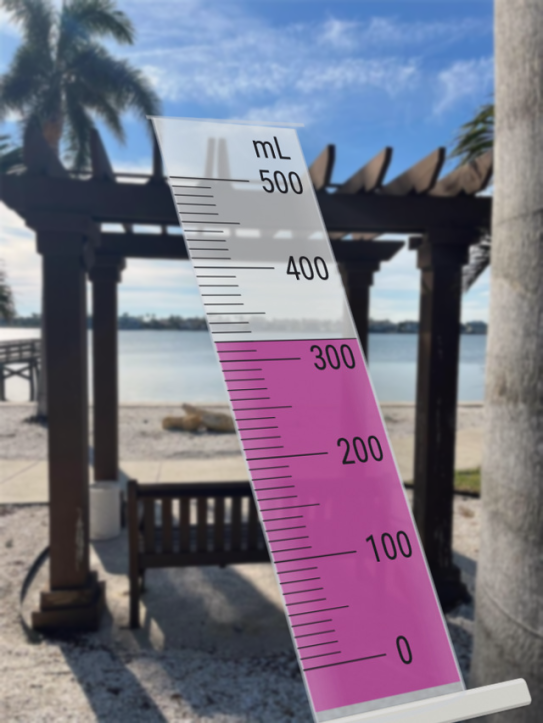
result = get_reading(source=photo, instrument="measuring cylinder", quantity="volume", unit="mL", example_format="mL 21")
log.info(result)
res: mL 320
